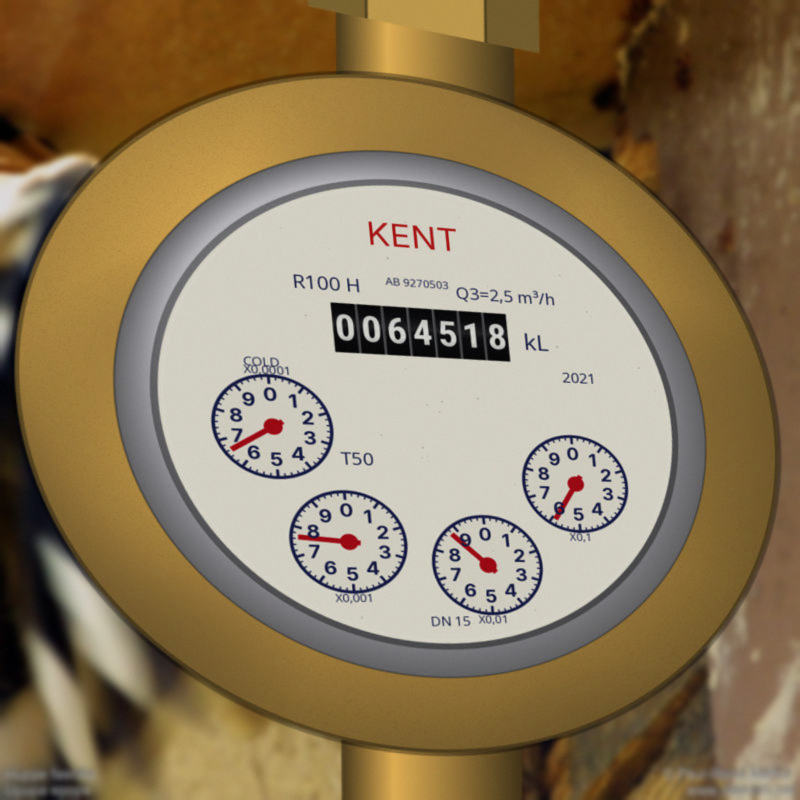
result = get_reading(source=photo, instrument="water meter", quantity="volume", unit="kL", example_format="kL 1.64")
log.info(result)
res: kL 64518.5876
